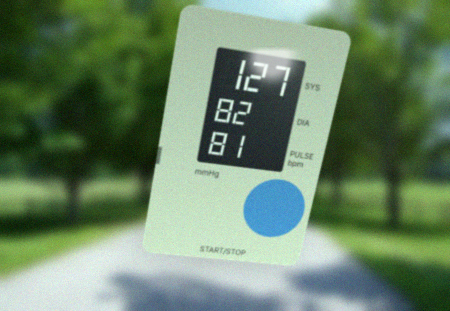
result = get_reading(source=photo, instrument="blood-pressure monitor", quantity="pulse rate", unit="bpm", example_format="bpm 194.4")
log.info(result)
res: bpm 81
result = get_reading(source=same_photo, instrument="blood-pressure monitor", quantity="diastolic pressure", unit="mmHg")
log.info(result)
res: mmHg 82
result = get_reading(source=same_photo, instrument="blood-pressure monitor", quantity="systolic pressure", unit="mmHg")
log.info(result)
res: mmHg 127
